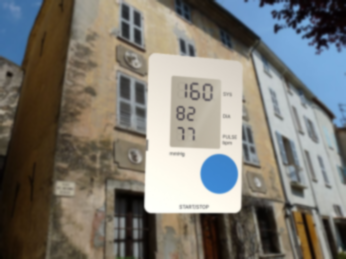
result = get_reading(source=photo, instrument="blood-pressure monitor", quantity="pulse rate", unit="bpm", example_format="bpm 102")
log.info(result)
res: bpm 77
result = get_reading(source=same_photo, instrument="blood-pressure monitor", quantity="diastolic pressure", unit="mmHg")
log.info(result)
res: mmHg 82
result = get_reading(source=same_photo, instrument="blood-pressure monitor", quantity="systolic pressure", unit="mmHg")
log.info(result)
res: mmHg 160
